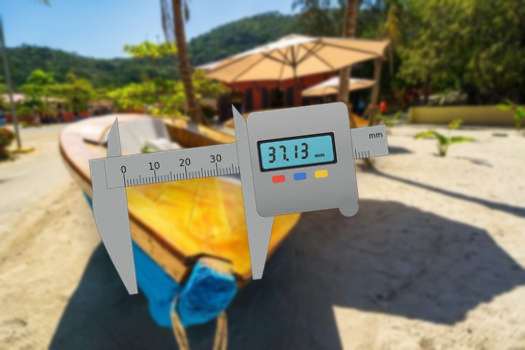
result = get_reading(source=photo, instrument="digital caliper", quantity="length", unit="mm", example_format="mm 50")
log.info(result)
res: mm 37.13
